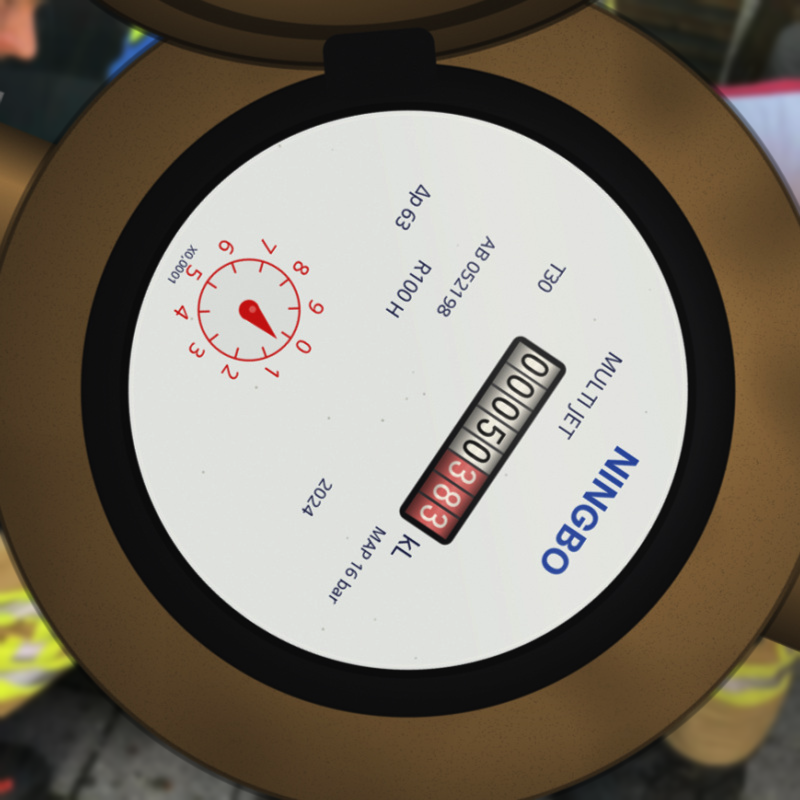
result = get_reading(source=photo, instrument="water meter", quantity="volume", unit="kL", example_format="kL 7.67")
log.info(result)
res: kL 50.3830
